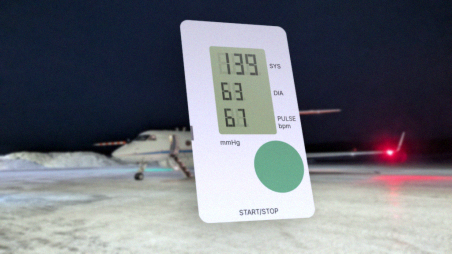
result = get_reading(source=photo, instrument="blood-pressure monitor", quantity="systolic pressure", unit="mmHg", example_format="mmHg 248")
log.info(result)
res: mmHg 139
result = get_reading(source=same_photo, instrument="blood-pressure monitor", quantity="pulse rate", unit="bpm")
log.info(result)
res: bpm 67
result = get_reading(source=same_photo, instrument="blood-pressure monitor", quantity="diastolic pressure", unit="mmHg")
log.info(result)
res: mmHg 63
